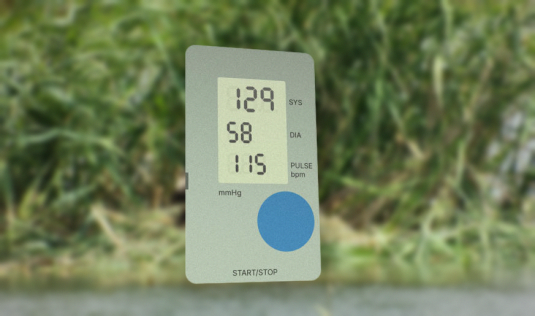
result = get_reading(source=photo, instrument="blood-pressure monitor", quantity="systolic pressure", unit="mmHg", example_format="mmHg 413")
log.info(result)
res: mmHg 129
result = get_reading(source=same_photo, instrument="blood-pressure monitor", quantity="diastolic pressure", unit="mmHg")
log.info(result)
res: mmHg 58
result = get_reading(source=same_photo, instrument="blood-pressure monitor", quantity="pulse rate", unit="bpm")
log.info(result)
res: bpm 115
